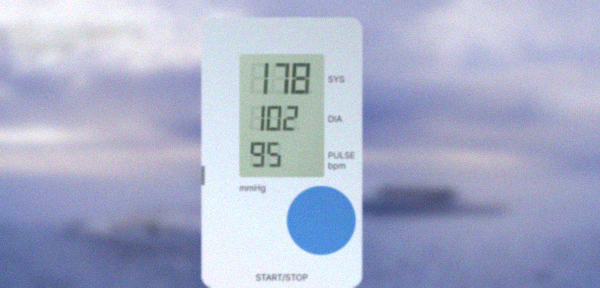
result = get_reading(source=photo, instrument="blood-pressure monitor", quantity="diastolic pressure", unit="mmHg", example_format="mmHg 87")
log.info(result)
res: mmHg 102
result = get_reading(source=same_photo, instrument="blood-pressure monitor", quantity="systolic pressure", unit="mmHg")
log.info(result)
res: mmHg 178
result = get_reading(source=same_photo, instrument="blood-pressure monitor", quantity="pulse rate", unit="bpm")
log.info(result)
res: bpm 95
